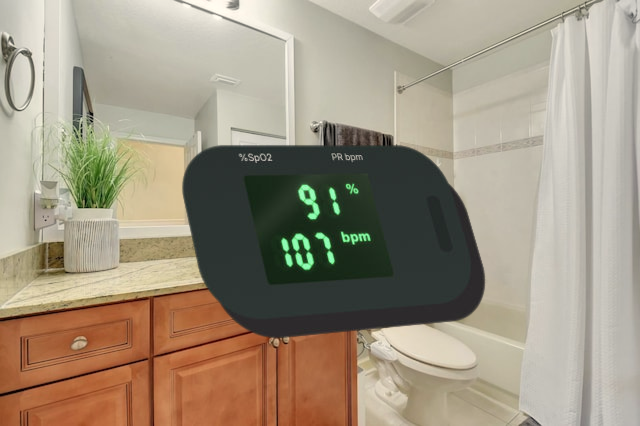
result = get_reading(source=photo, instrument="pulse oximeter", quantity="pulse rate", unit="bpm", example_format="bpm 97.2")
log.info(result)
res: bpm 107
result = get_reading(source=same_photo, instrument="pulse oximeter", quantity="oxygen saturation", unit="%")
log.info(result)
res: % 91
